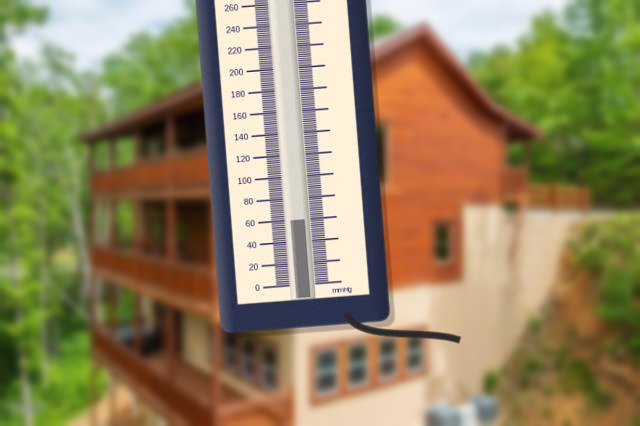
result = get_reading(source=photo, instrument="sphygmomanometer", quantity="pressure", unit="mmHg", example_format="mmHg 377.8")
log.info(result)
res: mmHg 60
